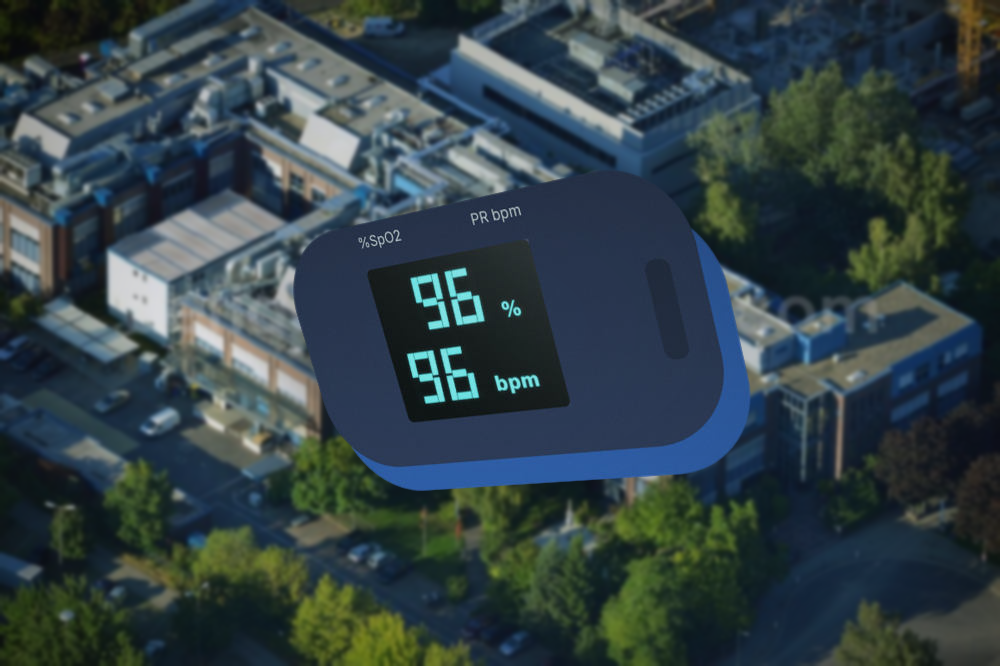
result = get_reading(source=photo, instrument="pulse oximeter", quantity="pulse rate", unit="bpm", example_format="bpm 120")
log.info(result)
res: bpm 96
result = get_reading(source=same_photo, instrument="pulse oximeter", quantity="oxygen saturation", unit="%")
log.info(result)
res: % 96
